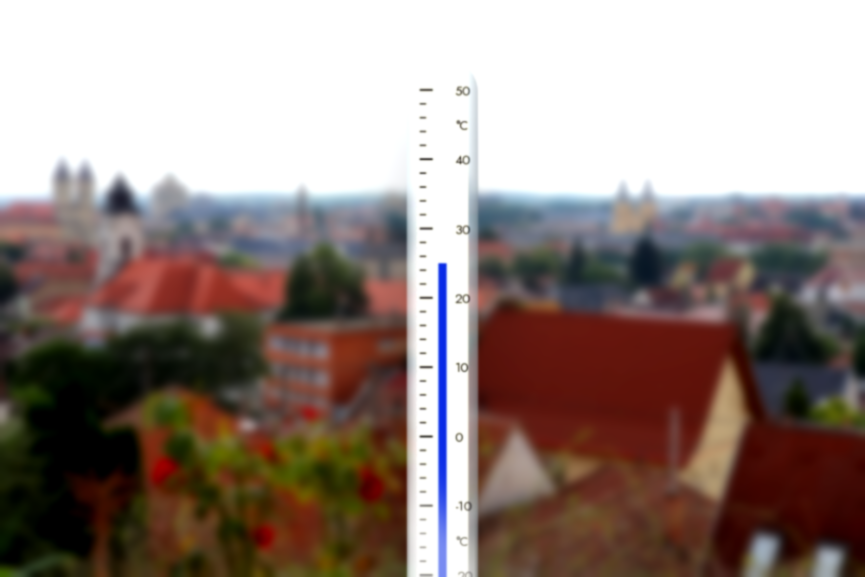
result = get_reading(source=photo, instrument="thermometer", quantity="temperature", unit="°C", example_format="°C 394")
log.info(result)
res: °C 25
